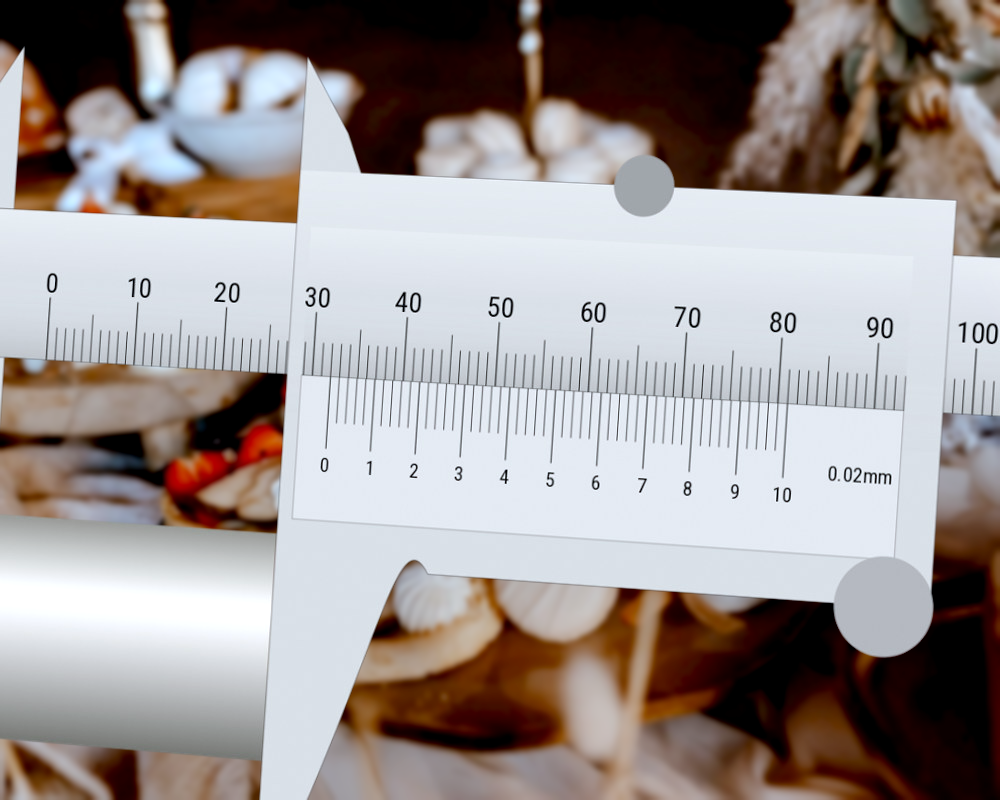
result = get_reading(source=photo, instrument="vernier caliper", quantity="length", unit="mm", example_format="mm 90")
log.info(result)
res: mm 32.0
